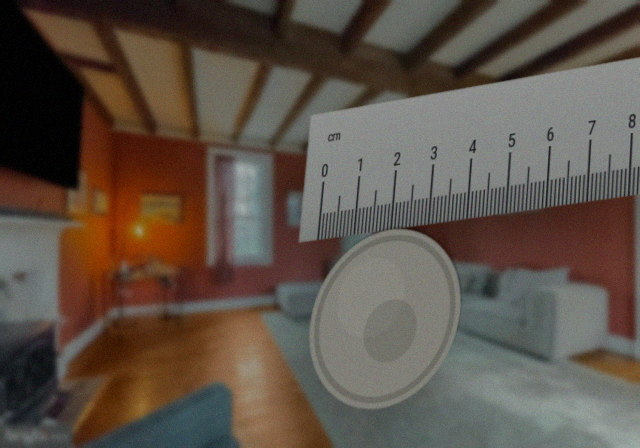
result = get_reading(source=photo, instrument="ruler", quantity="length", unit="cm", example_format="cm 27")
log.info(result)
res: cm 4
